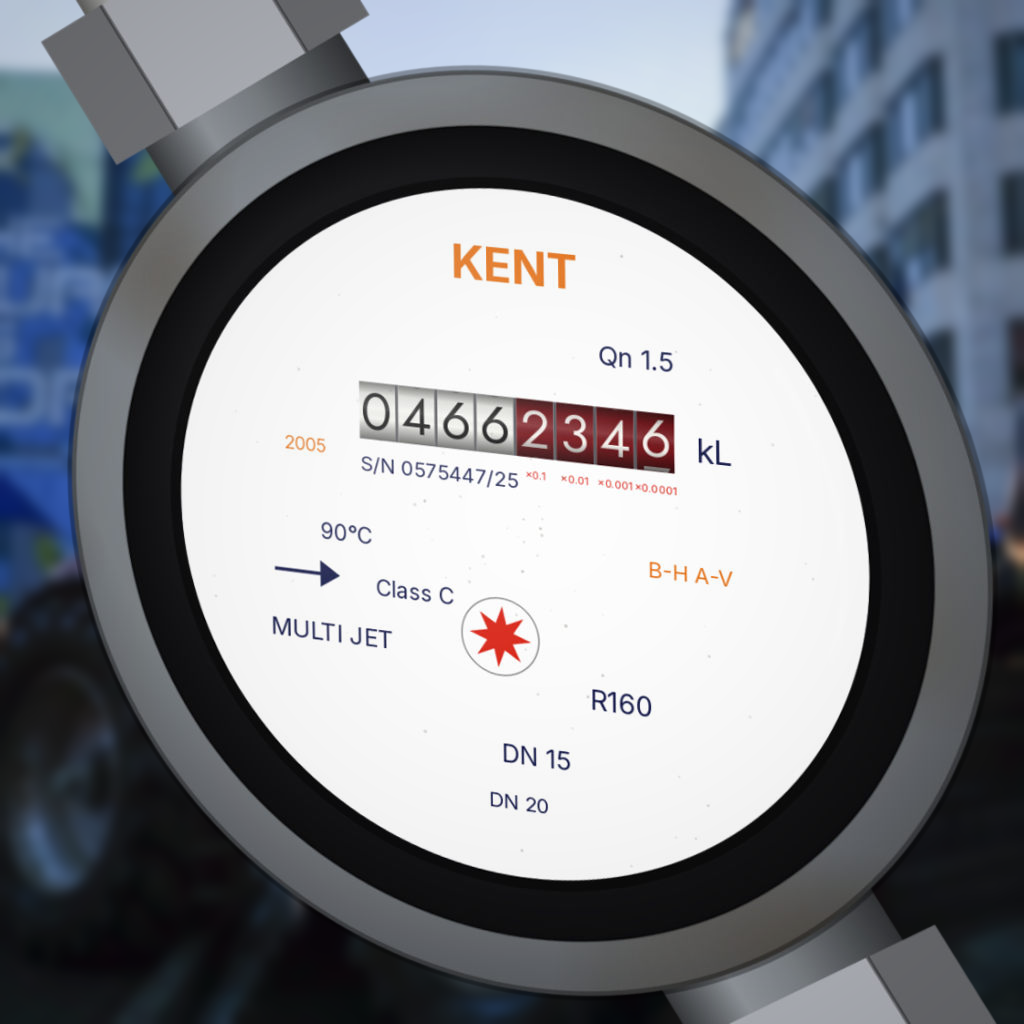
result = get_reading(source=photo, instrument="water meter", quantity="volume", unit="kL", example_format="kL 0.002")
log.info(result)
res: kL 466.2346
